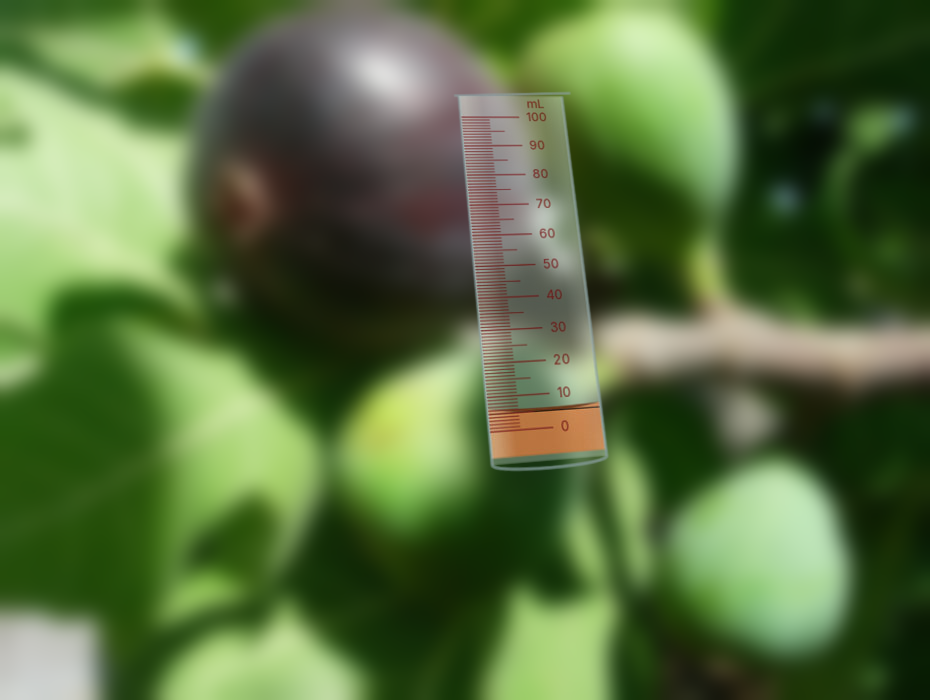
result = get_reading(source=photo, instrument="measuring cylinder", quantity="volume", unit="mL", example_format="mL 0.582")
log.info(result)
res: mL 5
